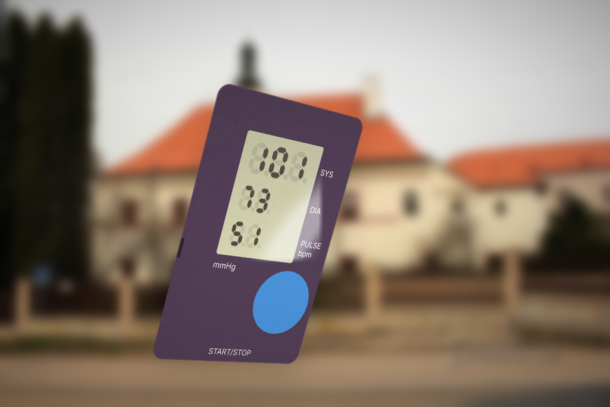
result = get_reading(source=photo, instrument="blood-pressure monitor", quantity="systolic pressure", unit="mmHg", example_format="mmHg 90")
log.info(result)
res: mmHg 101
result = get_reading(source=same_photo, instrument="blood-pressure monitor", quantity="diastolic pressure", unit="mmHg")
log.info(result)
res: mmHg 73
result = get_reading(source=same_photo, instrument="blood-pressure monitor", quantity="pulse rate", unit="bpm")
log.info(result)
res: bpm 51
